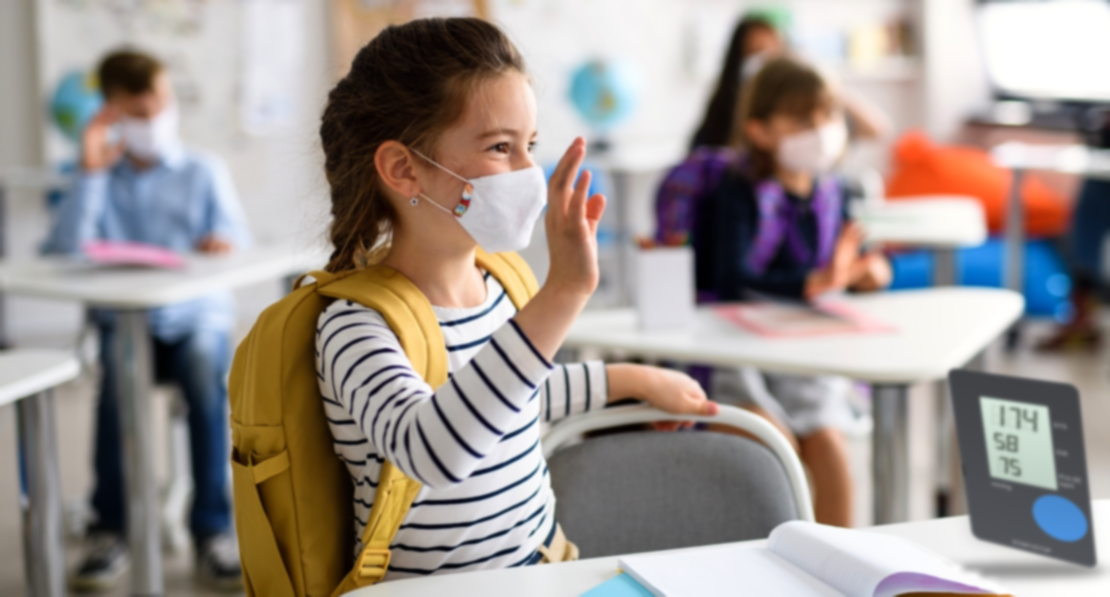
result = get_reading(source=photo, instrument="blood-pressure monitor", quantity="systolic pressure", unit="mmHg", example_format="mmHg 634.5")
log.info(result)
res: mmHg 174
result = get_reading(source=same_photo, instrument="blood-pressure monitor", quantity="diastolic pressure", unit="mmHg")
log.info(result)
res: mmHg 58
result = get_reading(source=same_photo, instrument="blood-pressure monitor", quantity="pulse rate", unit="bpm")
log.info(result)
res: bpm 75
